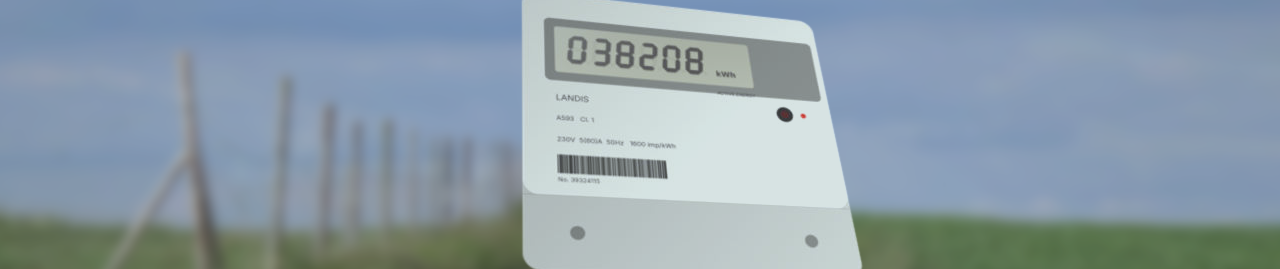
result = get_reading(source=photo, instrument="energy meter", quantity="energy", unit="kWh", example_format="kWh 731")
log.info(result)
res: kWh 38208
